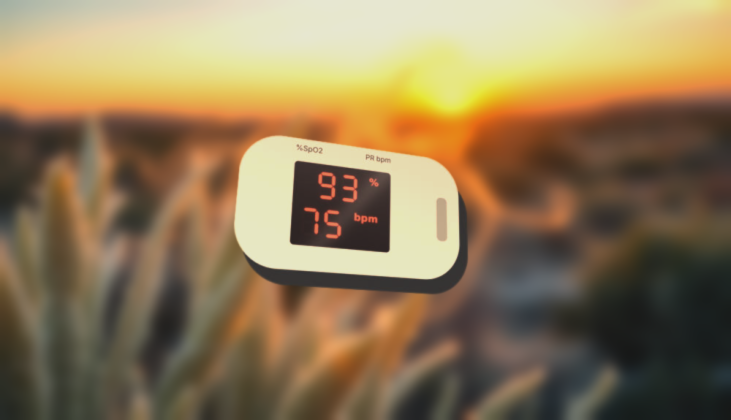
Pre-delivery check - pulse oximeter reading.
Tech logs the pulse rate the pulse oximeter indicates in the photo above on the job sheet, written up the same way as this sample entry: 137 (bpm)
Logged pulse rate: 75 (bpm)
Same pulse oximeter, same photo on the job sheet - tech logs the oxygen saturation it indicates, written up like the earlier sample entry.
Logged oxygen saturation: 93 (%)
